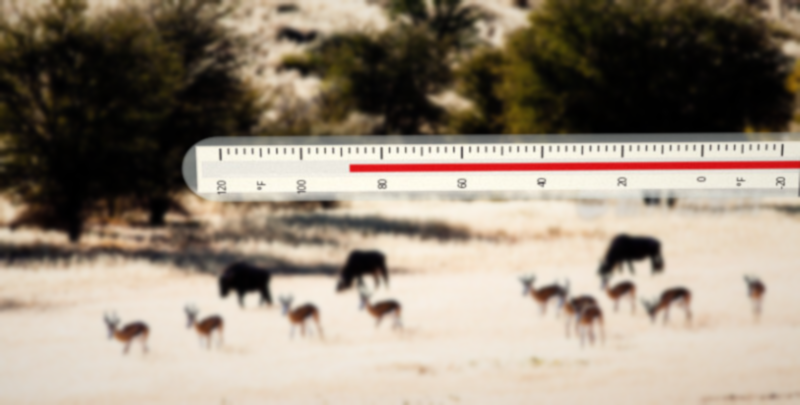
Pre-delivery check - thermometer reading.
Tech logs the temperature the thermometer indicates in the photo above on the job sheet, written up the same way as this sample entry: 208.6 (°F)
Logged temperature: 88 (°F)
